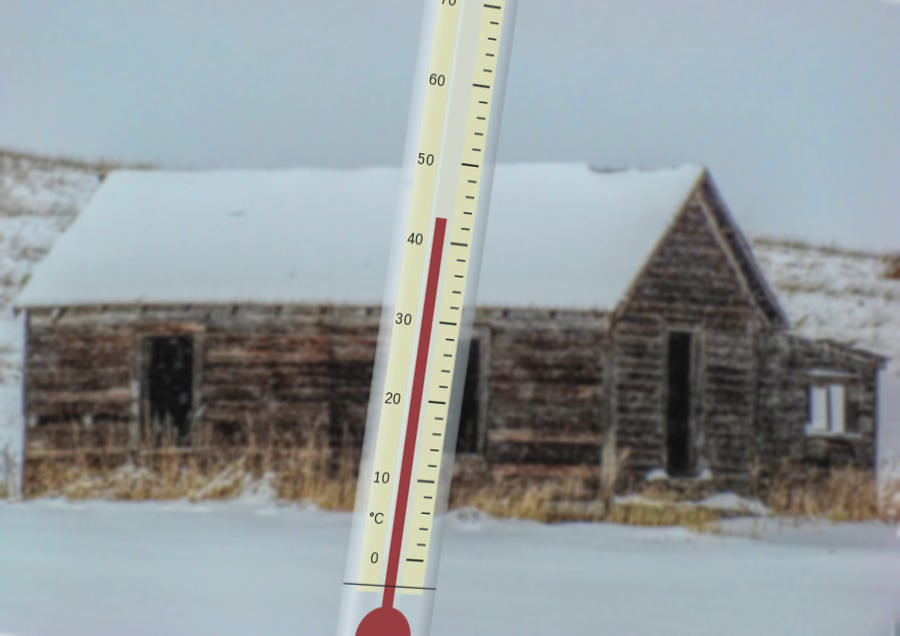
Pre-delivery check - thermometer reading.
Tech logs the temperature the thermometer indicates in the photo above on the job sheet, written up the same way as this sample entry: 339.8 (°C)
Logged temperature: 43 (°C)
